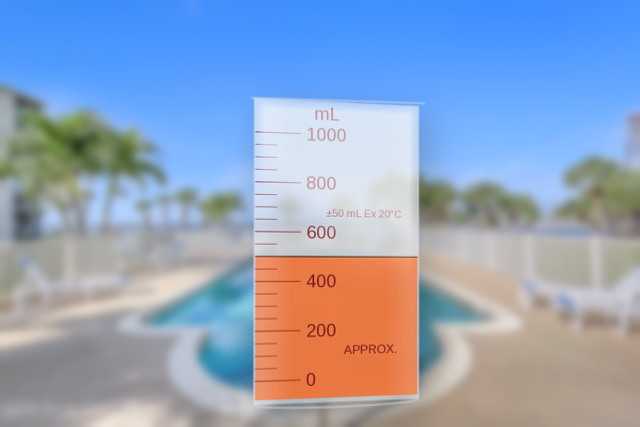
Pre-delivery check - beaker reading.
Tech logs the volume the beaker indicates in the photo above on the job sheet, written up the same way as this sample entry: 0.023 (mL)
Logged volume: 500 (mL)
